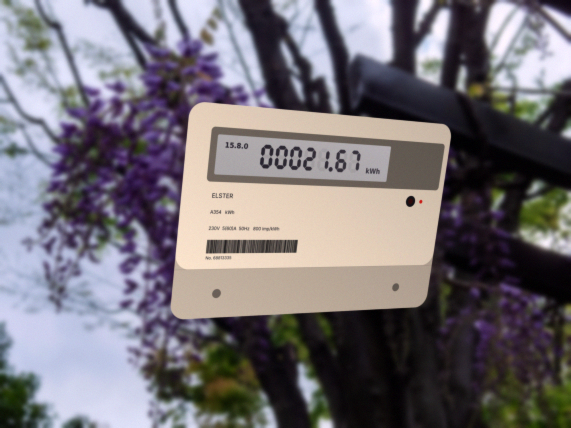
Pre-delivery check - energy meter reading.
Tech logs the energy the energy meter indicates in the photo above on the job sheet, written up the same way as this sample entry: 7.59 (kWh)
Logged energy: 21.67 (kWh)
